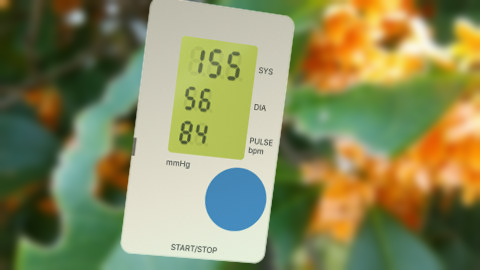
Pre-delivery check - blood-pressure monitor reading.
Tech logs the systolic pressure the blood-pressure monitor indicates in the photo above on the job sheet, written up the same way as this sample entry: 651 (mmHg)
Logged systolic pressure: 155 (mmHg)
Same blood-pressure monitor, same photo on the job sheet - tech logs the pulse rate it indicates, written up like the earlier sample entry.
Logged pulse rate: 84 (bpm)
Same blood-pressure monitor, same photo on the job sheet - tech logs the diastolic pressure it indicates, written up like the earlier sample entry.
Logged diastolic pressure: 56 (mmHg)
